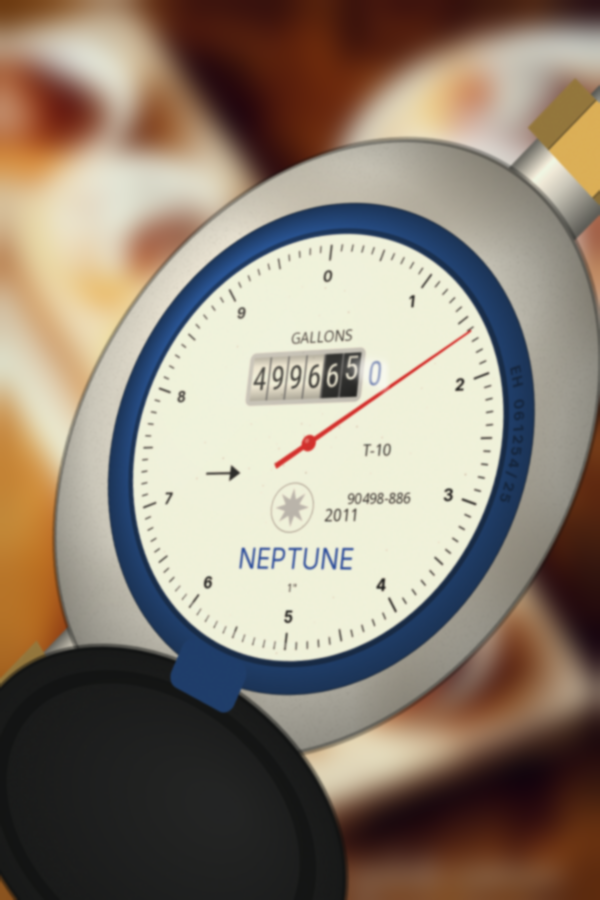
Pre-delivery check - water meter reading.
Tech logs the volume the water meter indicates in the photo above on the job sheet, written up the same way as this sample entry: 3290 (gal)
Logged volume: 4996651.6 (gal)
